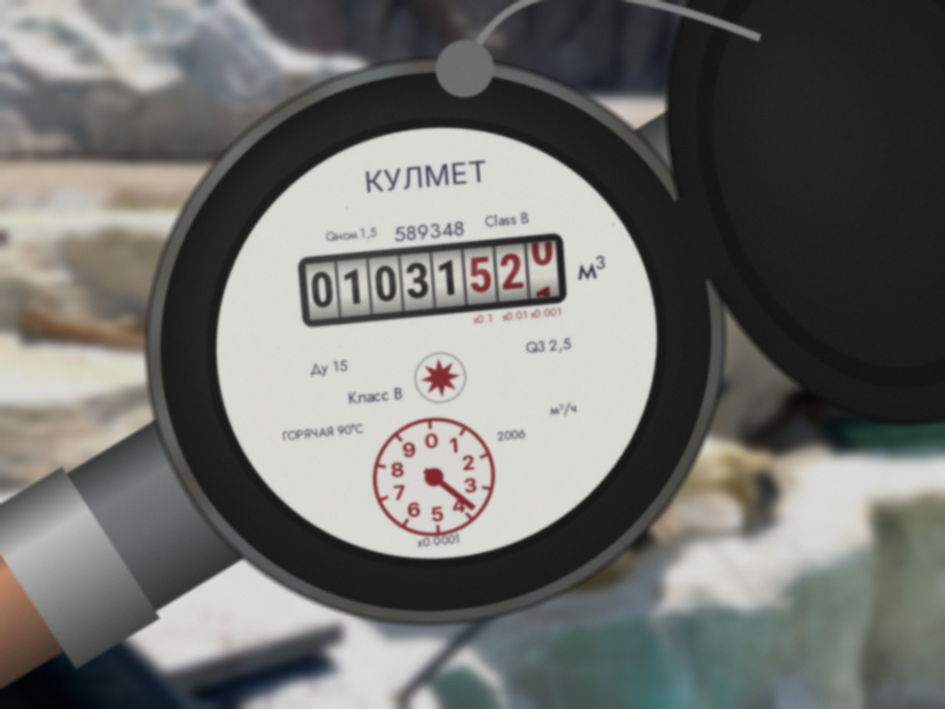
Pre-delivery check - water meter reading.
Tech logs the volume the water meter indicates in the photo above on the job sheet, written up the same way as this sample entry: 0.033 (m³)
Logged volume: 1031.5203 (m³)
